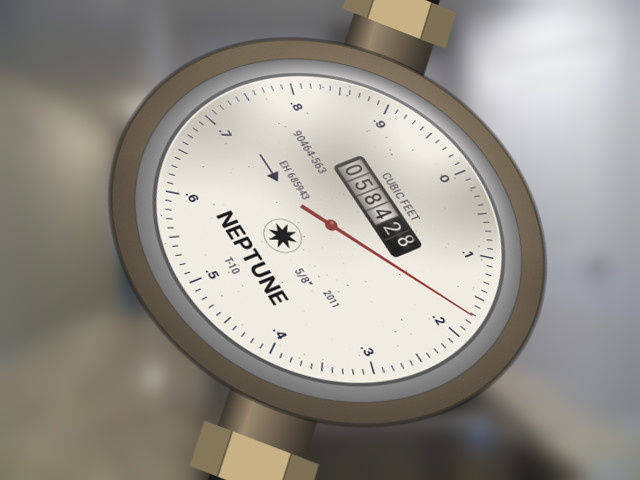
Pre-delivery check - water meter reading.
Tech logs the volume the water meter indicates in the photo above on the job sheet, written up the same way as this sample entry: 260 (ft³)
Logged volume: 58428.17 (ft³)
